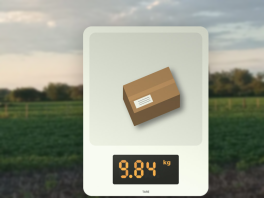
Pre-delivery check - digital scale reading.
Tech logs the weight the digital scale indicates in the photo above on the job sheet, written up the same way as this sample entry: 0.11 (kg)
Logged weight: 9.84 (kg)
